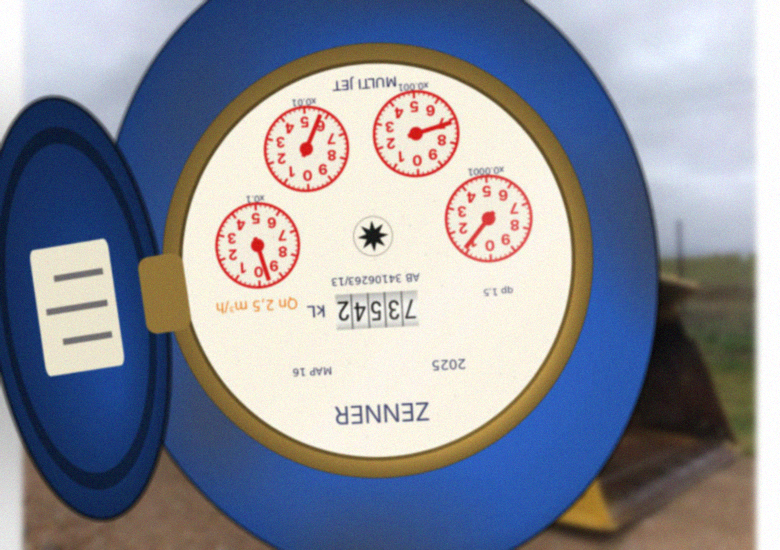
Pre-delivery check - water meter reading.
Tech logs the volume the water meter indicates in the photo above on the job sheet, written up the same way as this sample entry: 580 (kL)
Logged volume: 73541.9571 (kL)
